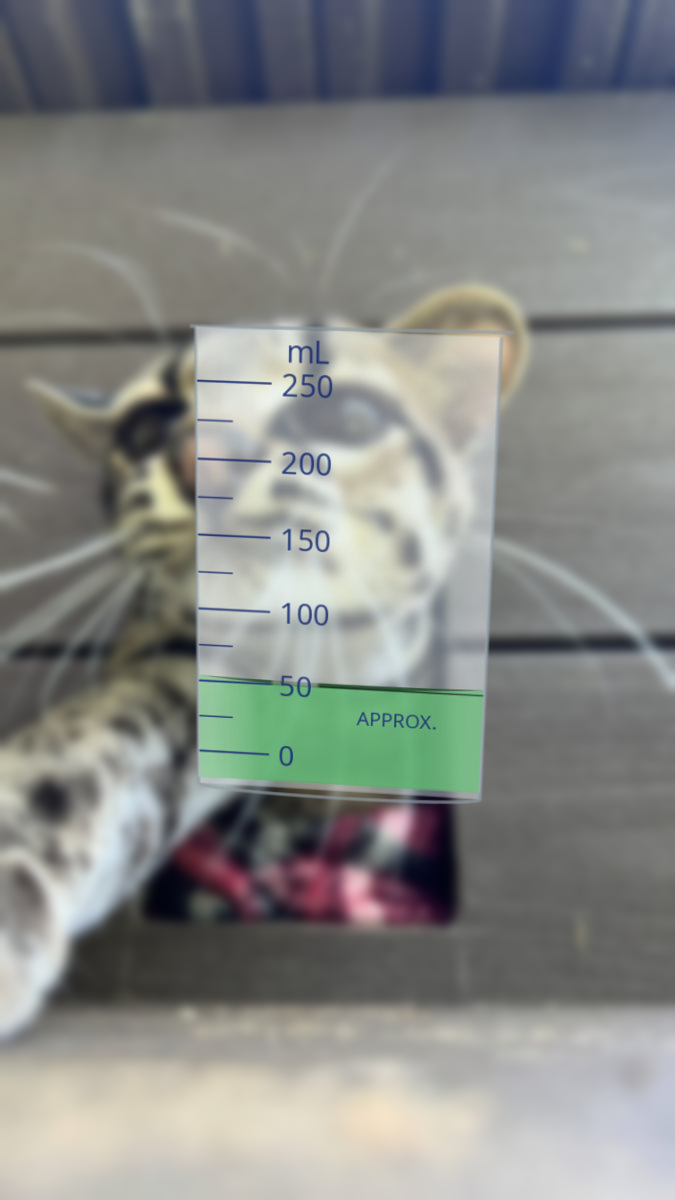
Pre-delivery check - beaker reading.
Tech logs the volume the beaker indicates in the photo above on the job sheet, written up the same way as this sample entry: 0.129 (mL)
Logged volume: 50 (mL)
